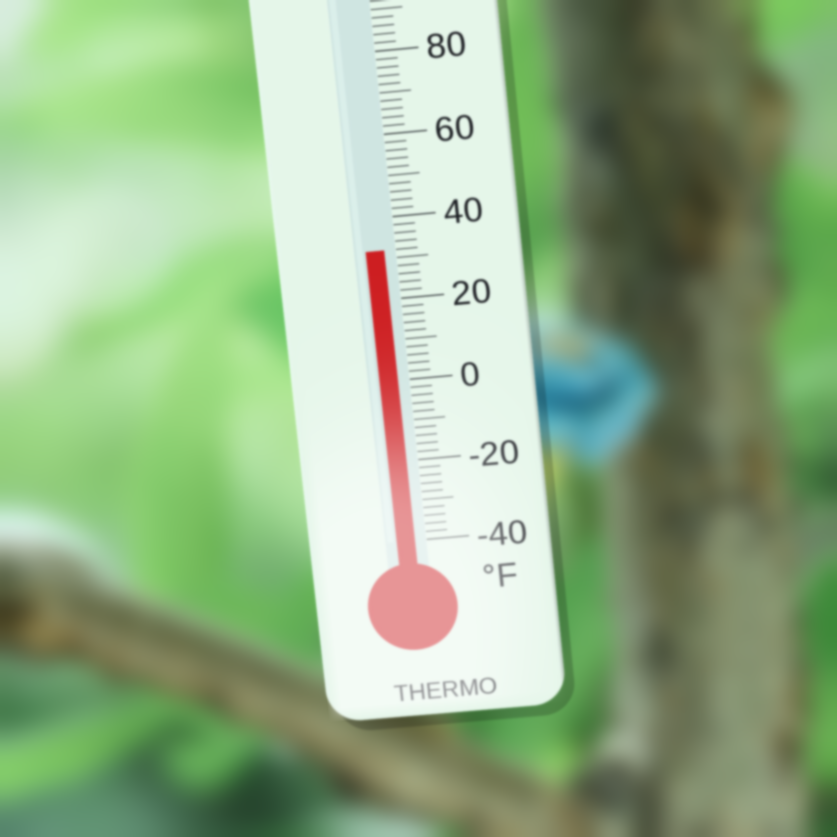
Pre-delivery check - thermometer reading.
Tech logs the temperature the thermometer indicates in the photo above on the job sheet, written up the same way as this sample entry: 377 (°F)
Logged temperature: 32 (°F)
